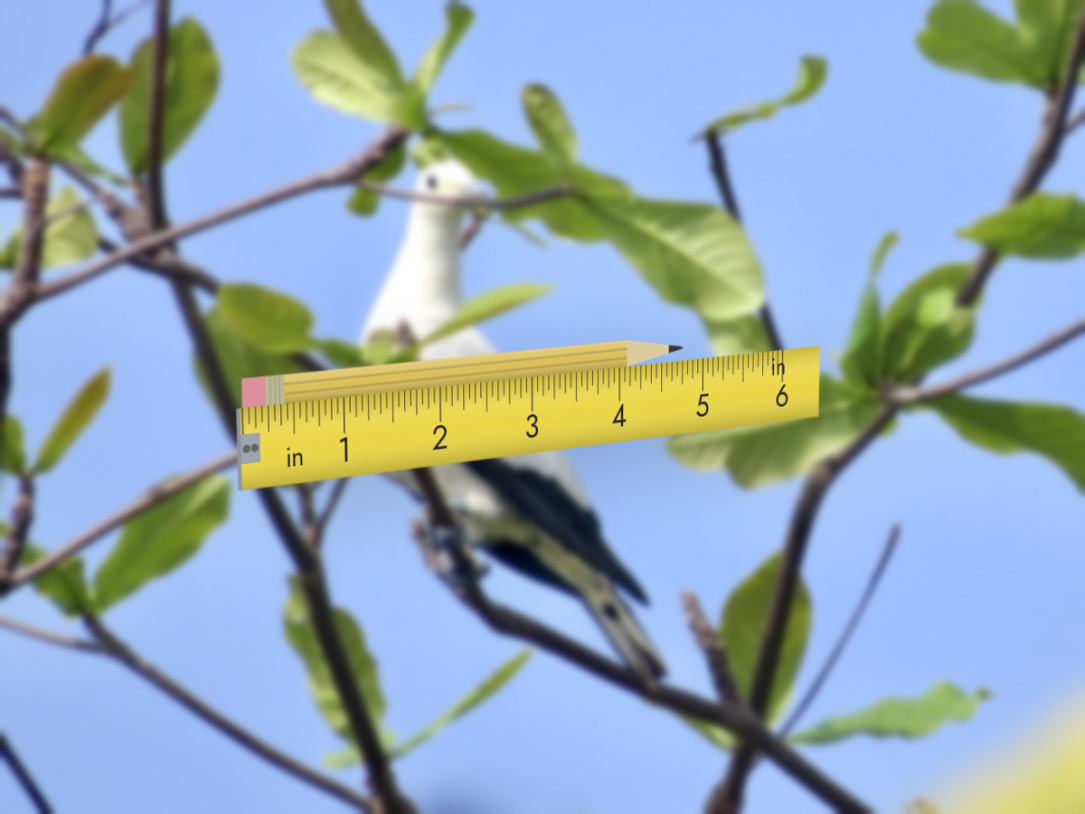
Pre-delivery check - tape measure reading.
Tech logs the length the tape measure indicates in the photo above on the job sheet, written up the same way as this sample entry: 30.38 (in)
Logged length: 4.75 (in)
